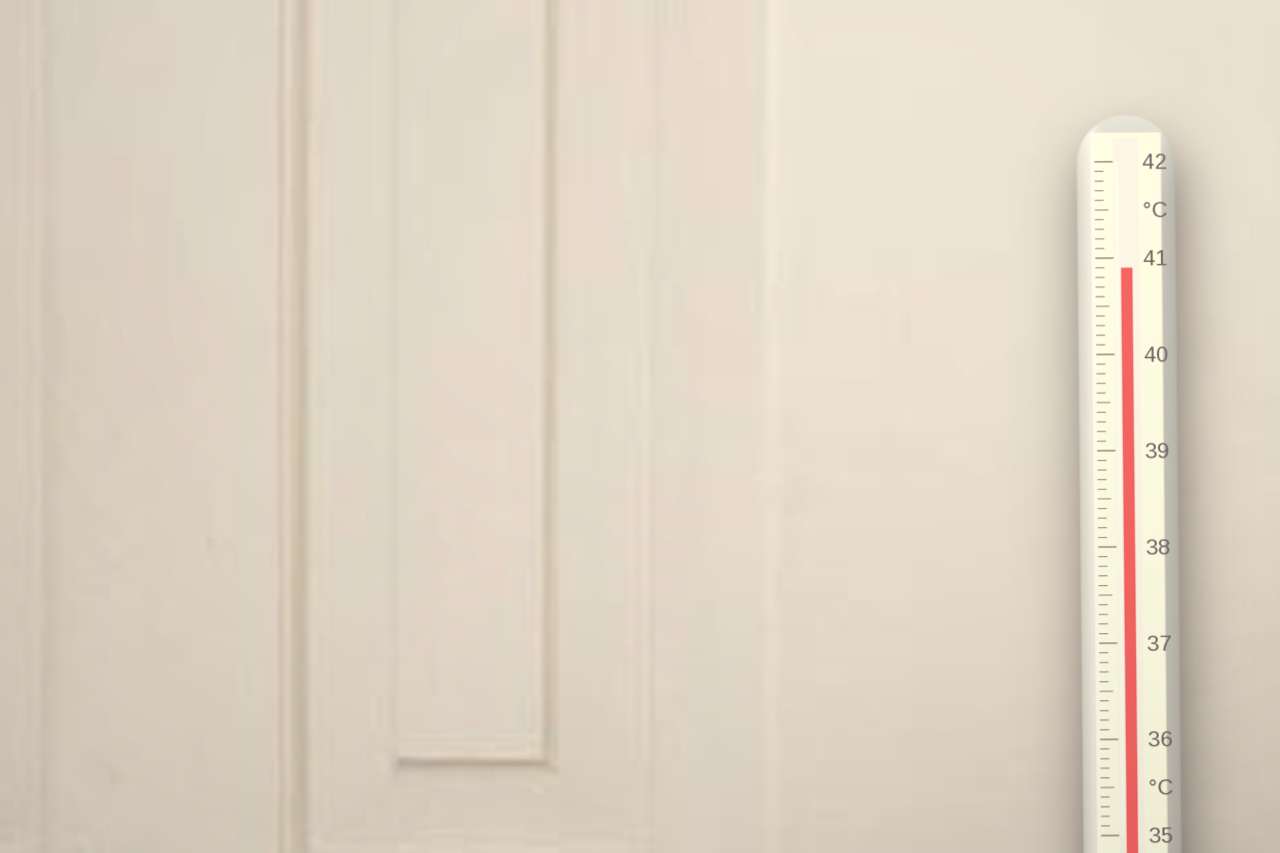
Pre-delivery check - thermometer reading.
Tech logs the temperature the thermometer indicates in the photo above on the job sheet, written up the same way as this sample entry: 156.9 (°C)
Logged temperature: 40.9 (°C)
